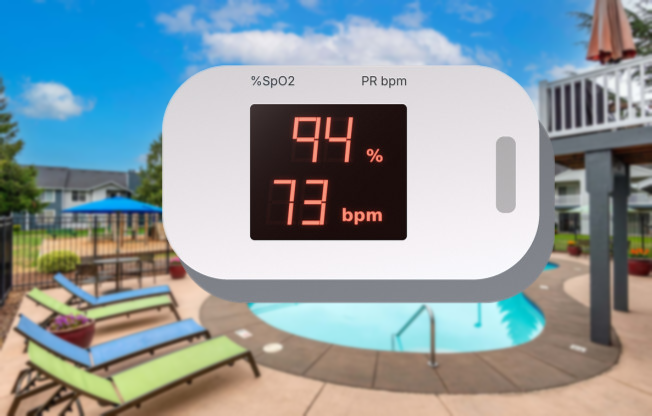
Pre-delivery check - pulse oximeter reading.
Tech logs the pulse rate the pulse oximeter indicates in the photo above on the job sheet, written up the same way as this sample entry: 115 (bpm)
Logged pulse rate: 73 (bpm)
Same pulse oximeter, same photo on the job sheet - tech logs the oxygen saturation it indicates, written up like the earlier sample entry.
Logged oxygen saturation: 94 (%)
